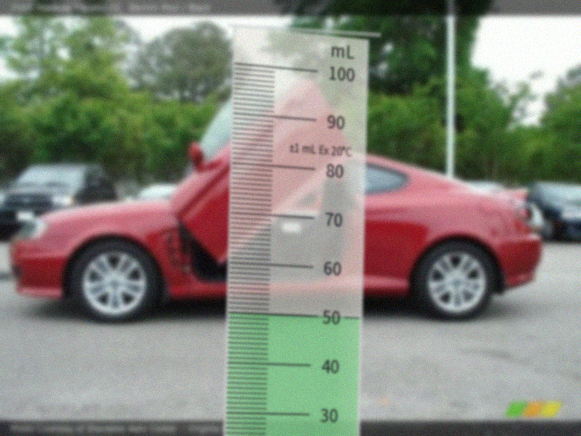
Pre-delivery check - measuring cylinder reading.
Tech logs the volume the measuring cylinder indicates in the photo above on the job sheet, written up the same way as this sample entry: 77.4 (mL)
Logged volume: 50 (mL)
